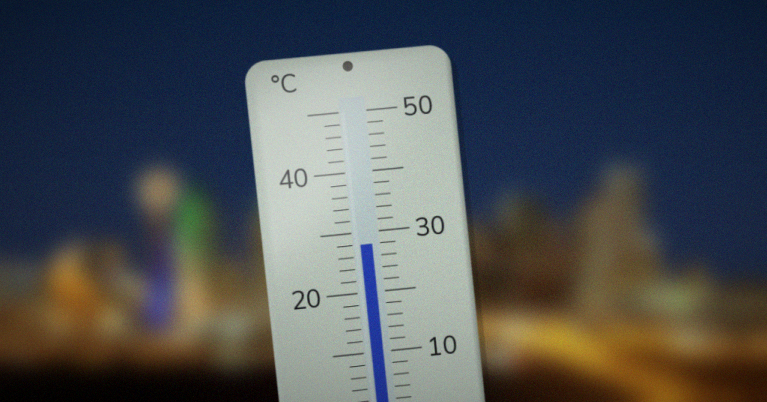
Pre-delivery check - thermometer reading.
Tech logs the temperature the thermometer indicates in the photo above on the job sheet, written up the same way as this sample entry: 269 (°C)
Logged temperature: 28 (°C)
